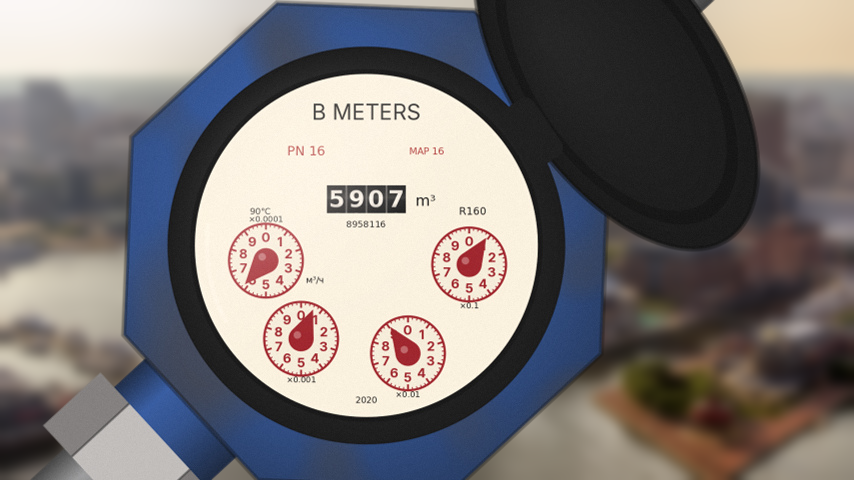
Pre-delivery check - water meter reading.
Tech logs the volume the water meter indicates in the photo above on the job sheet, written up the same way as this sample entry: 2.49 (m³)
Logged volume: 5907.0906 (m³)
